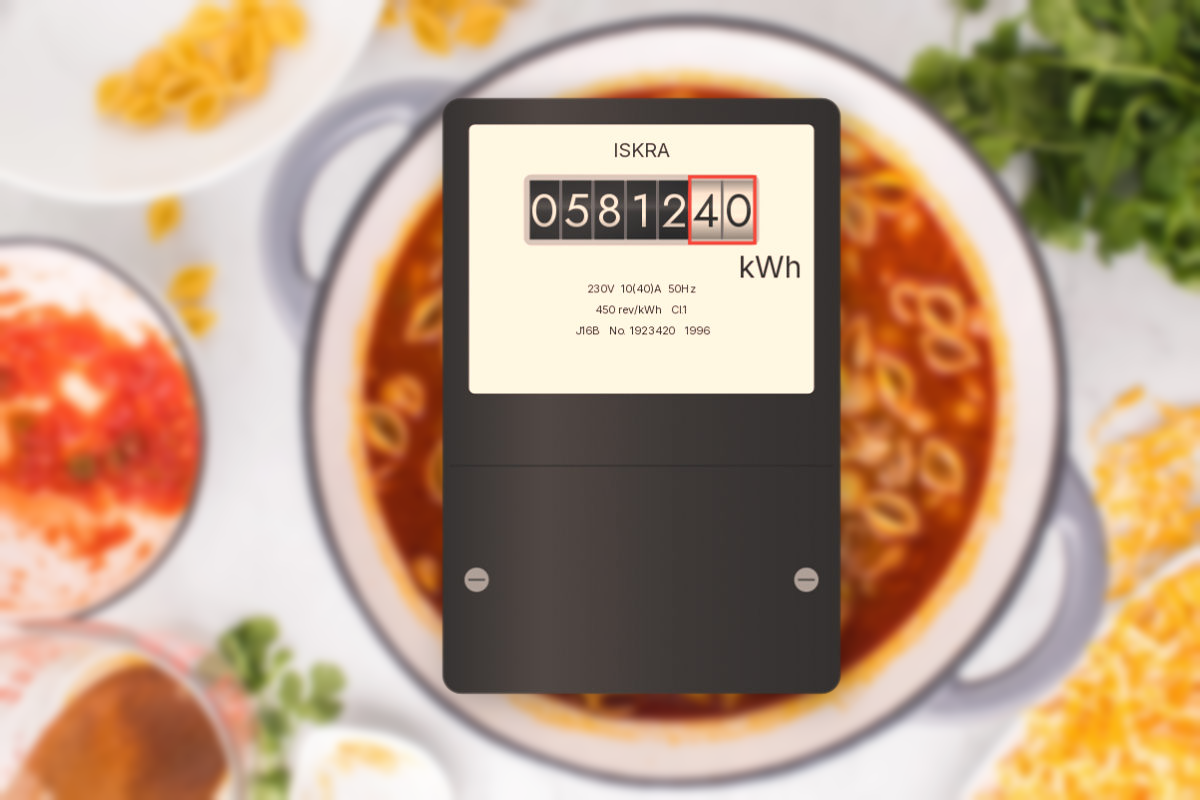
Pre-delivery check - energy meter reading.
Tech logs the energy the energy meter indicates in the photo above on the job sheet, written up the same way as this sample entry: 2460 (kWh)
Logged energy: 5812.40 (kWh)
